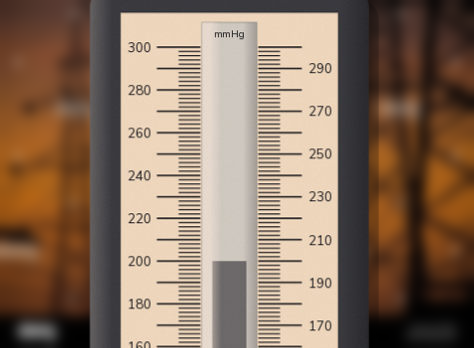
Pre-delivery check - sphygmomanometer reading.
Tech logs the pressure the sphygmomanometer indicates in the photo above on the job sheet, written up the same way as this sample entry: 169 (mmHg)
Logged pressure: 200 (mmHg)
